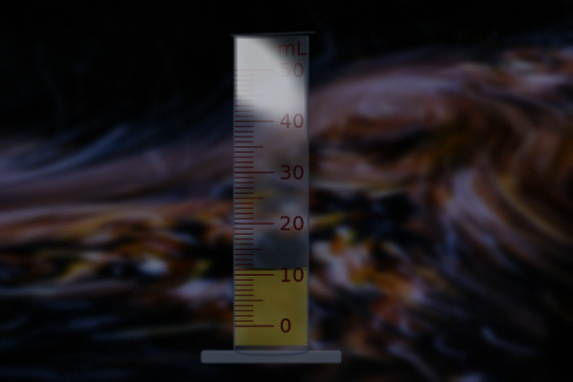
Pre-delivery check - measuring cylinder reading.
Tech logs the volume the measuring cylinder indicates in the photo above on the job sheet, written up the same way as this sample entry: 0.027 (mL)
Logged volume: 11 (mL)
